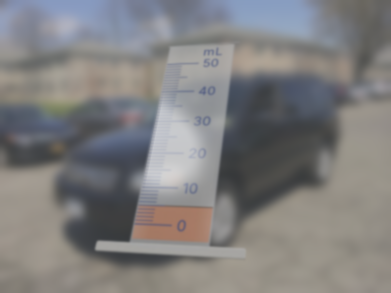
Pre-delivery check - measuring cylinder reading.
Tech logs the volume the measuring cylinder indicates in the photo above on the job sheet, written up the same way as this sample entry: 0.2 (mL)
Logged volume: 5 (mL)
